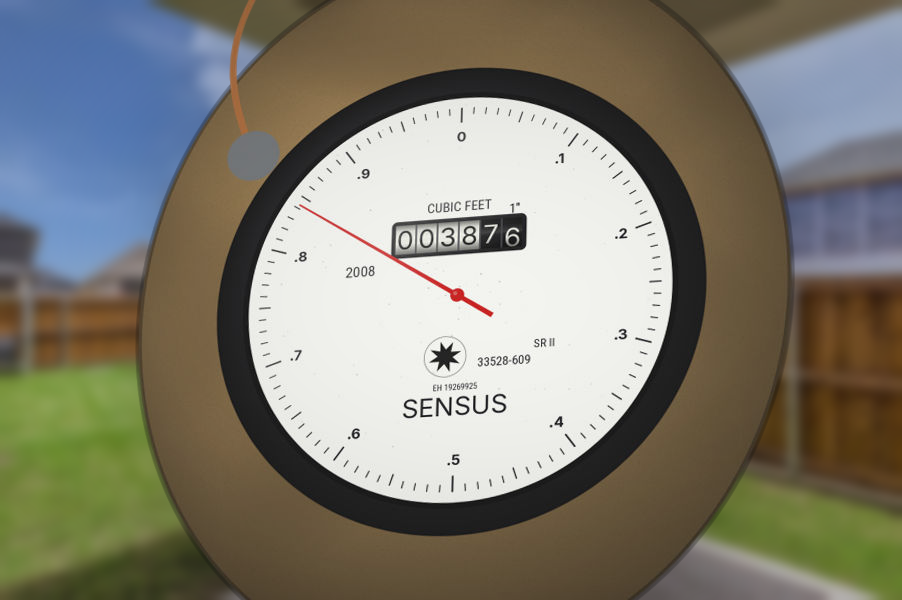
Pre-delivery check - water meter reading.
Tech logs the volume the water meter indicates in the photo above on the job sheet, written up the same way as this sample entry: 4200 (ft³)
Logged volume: 3875.84 (ft³)
